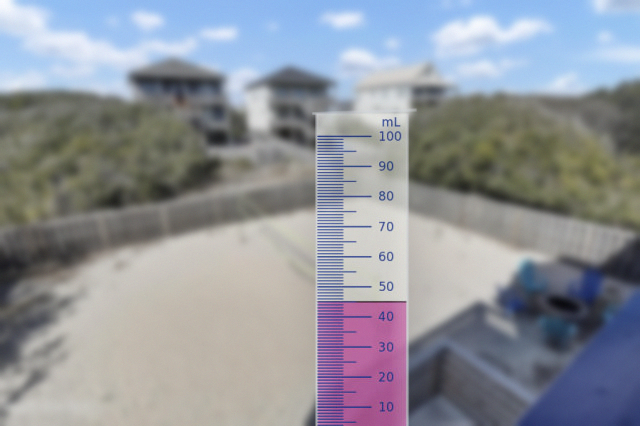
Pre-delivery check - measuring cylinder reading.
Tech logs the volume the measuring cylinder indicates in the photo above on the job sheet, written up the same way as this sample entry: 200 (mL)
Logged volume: 45 (mL)
